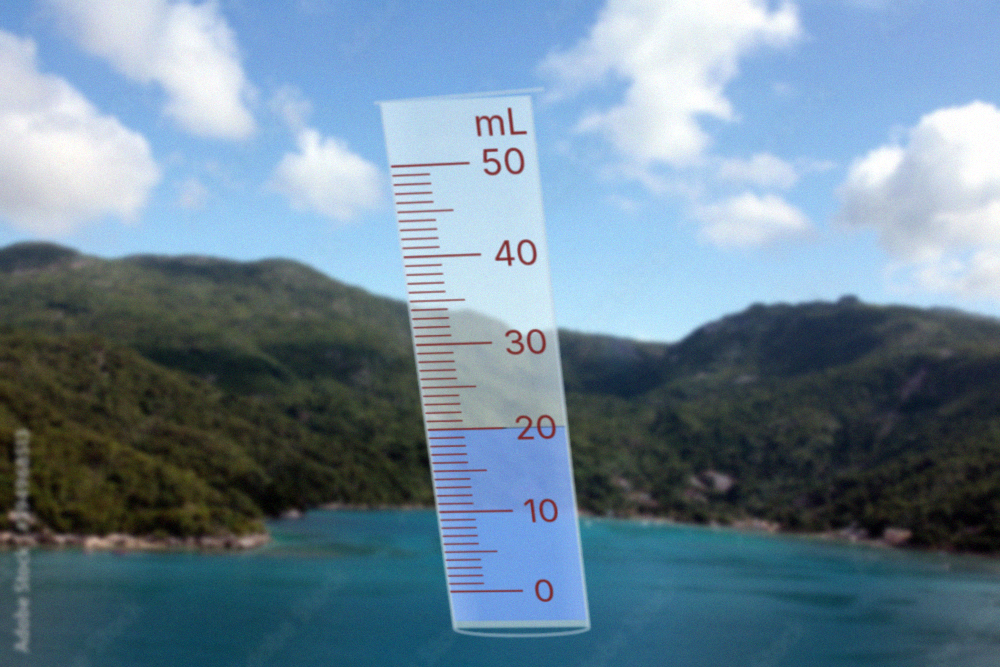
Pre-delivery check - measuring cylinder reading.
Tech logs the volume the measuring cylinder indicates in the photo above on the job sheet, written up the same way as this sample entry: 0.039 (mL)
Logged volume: 20 (mL)
